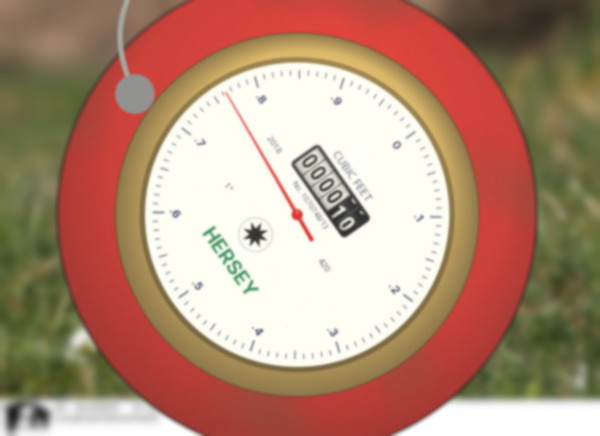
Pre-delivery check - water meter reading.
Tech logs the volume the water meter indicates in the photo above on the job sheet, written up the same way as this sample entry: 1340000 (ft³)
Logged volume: 9.76 (ft³)
